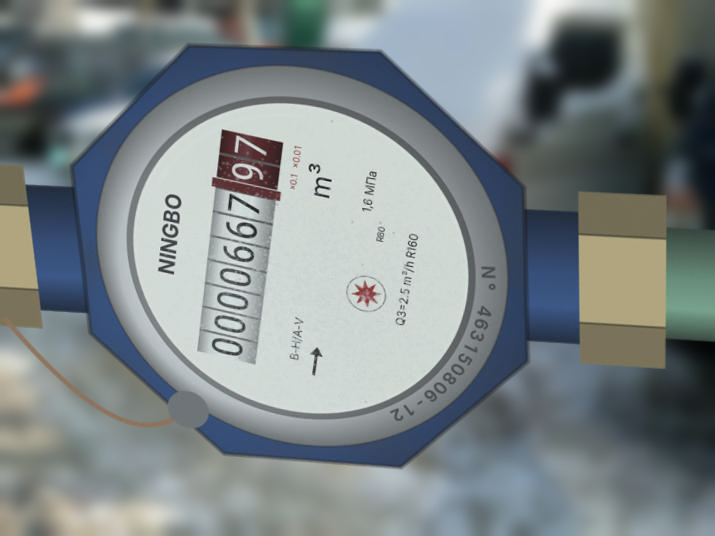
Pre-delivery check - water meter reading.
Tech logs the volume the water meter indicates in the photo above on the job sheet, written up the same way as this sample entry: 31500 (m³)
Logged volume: 667.97 (m³)
